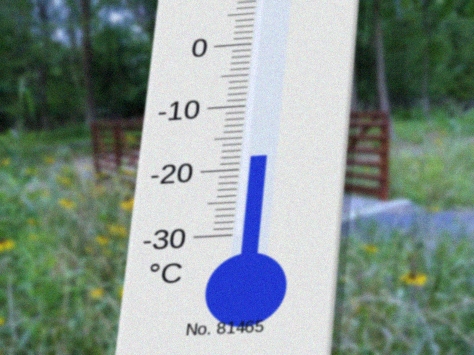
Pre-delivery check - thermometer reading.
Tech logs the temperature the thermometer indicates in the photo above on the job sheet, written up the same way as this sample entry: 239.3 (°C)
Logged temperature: -18 (°C)
